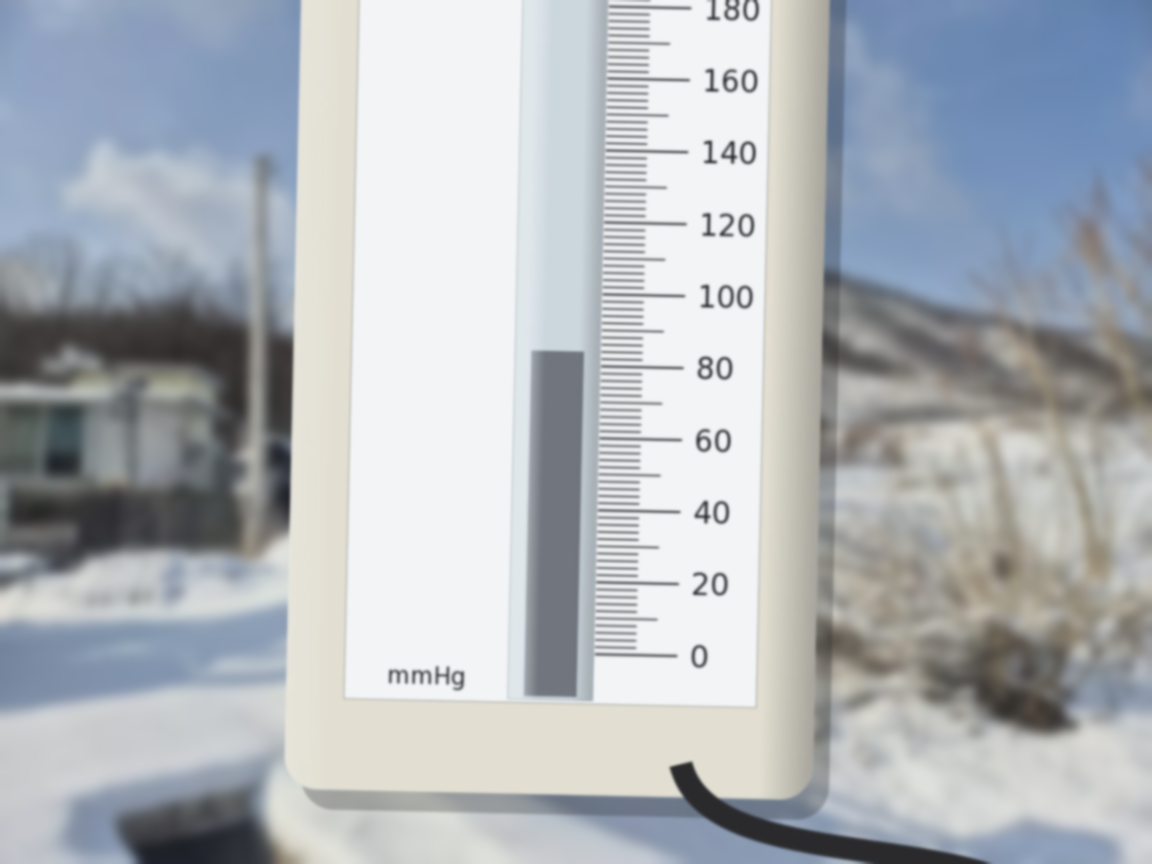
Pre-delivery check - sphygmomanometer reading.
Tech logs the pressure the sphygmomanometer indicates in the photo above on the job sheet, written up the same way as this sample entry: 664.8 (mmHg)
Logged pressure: 84 (mmHg)
